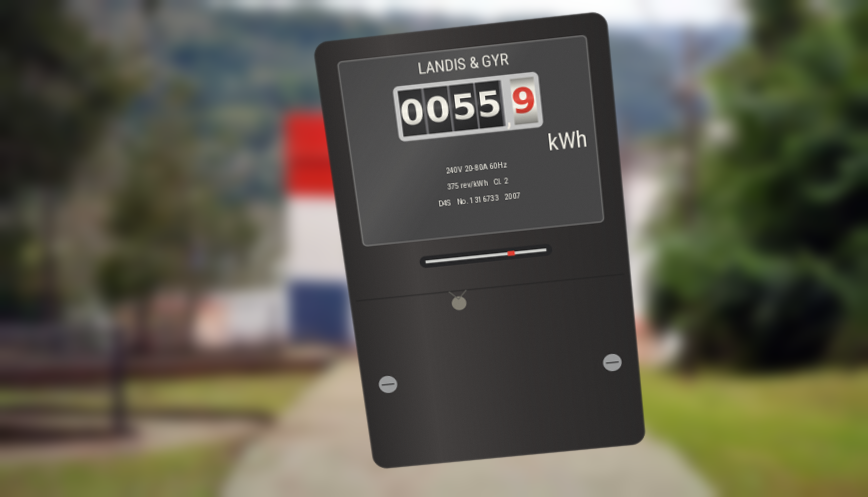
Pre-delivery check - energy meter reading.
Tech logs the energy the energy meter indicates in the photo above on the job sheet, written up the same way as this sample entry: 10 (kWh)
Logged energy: 55.9 (kWh)
